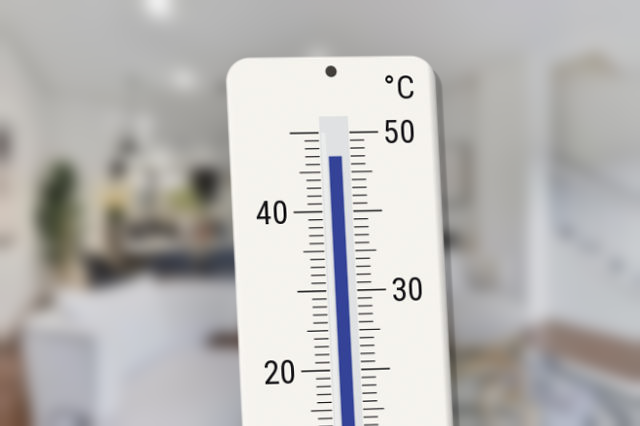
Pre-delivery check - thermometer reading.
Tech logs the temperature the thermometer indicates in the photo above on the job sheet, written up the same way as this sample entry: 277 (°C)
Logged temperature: 47 (°C)
